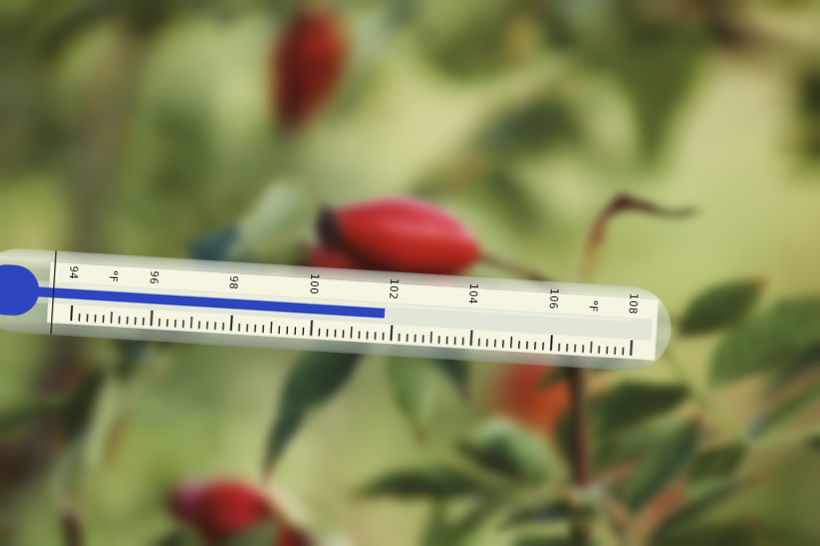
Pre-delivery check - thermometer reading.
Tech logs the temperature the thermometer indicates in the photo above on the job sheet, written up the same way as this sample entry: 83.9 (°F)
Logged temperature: 101.8 (°F)
